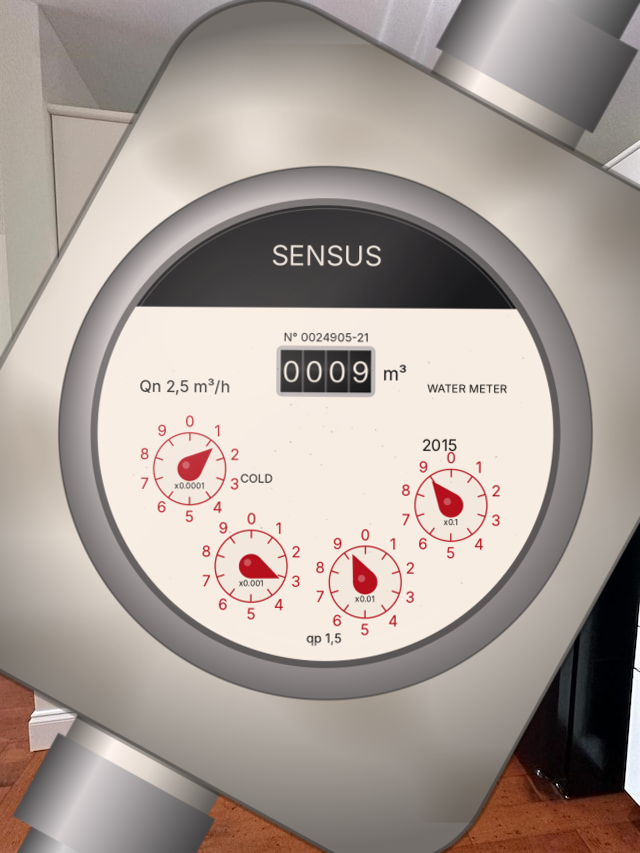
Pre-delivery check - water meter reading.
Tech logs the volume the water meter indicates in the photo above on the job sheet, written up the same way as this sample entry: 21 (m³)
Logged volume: 9.8931 (m³)
